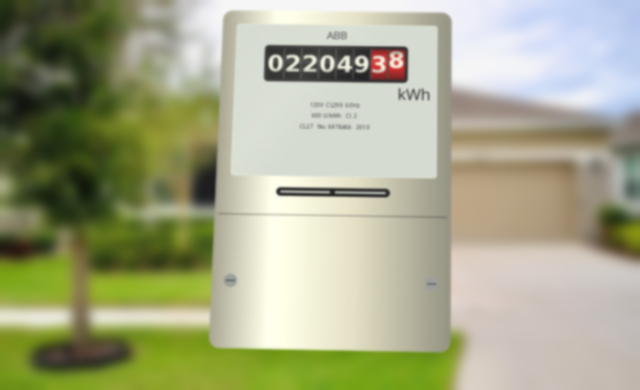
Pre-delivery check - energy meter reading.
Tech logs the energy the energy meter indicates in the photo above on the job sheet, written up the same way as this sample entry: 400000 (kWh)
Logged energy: 22049.38 (kWh)
